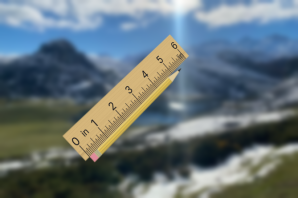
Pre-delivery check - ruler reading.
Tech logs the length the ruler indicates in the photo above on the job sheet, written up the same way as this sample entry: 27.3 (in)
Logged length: 5.5 (in)
